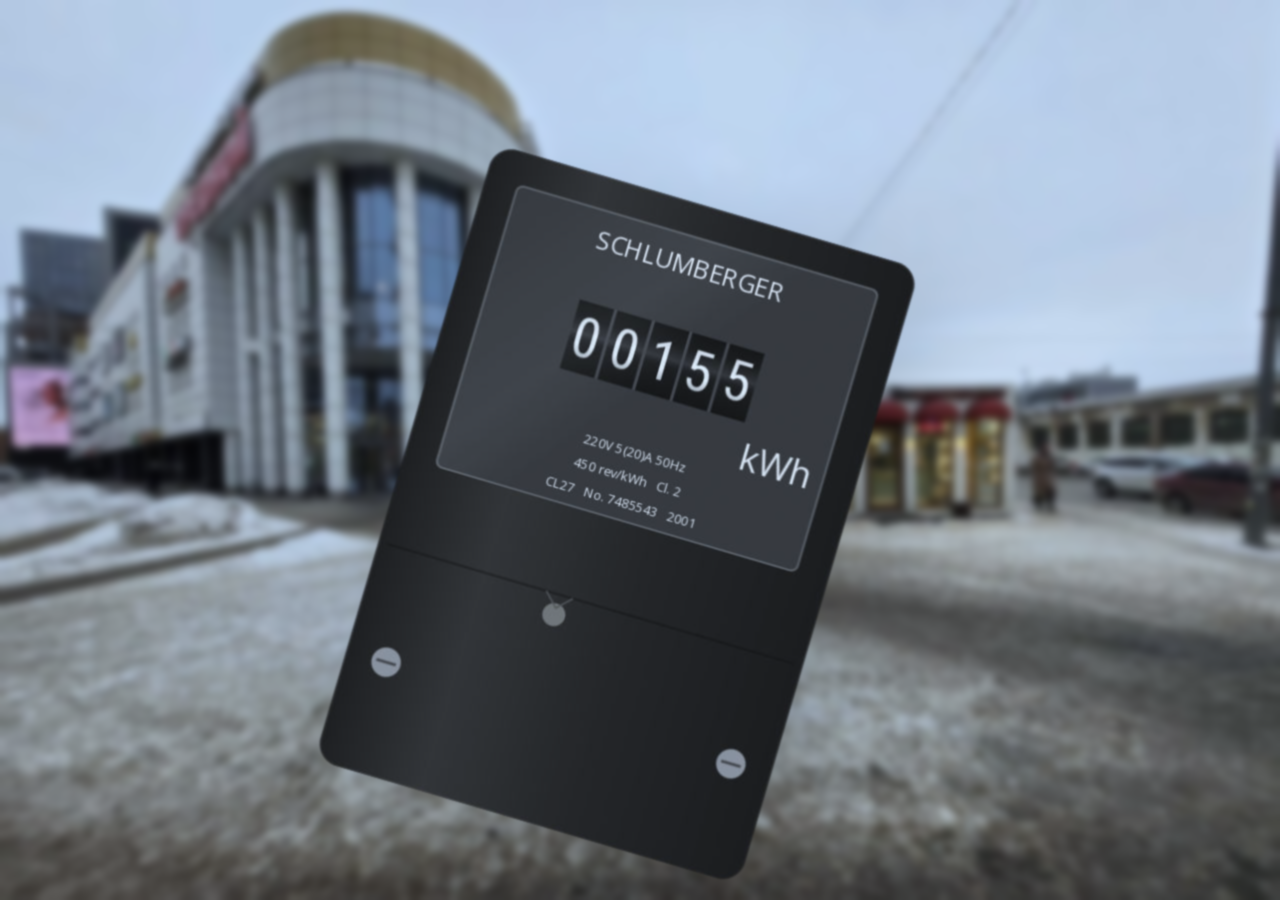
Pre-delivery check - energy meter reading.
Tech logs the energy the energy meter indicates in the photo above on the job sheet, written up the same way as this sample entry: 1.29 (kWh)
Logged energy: 155 (kWh)
